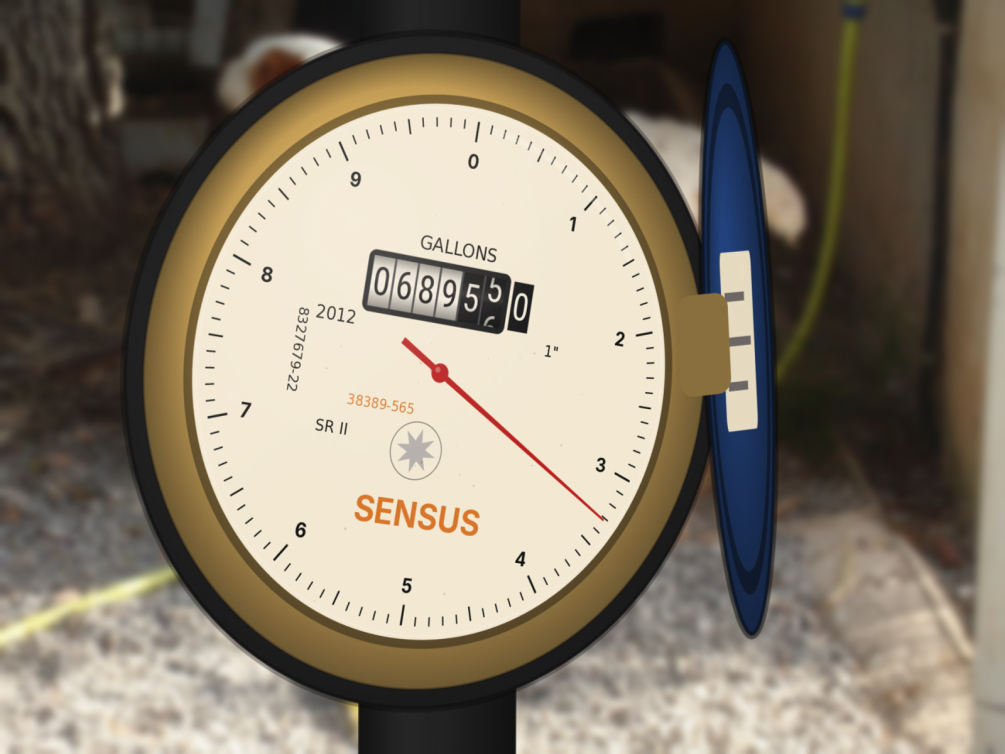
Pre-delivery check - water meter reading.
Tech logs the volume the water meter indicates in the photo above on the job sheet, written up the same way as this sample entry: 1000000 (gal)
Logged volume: 689553.3 (gal)
